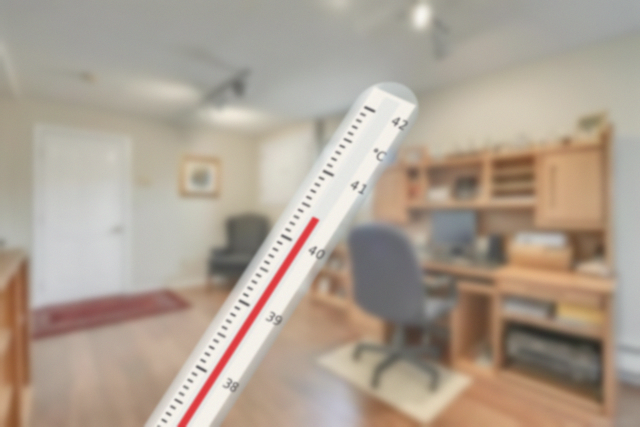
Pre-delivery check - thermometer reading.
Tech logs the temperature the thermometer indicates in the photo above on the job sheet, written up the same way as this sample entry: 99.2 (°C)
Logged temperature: 40.4 (°C)
